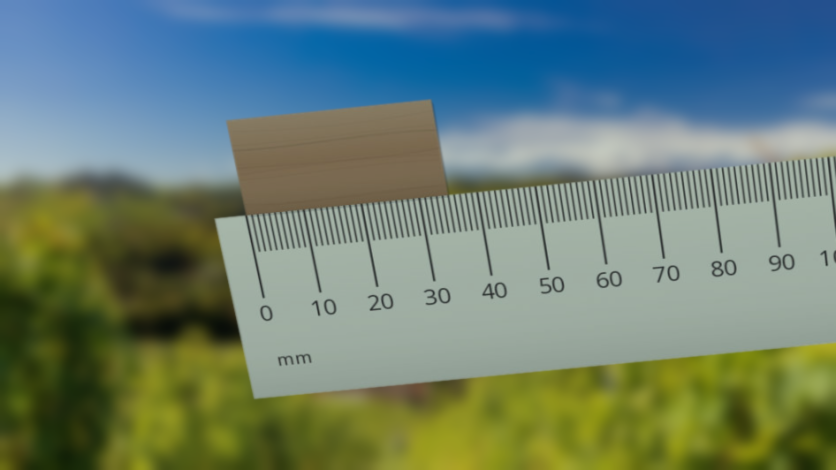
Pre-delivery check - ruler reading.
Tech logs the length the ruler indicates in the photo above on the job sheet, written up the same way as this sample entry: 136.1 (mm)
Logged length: 35 (mm)
